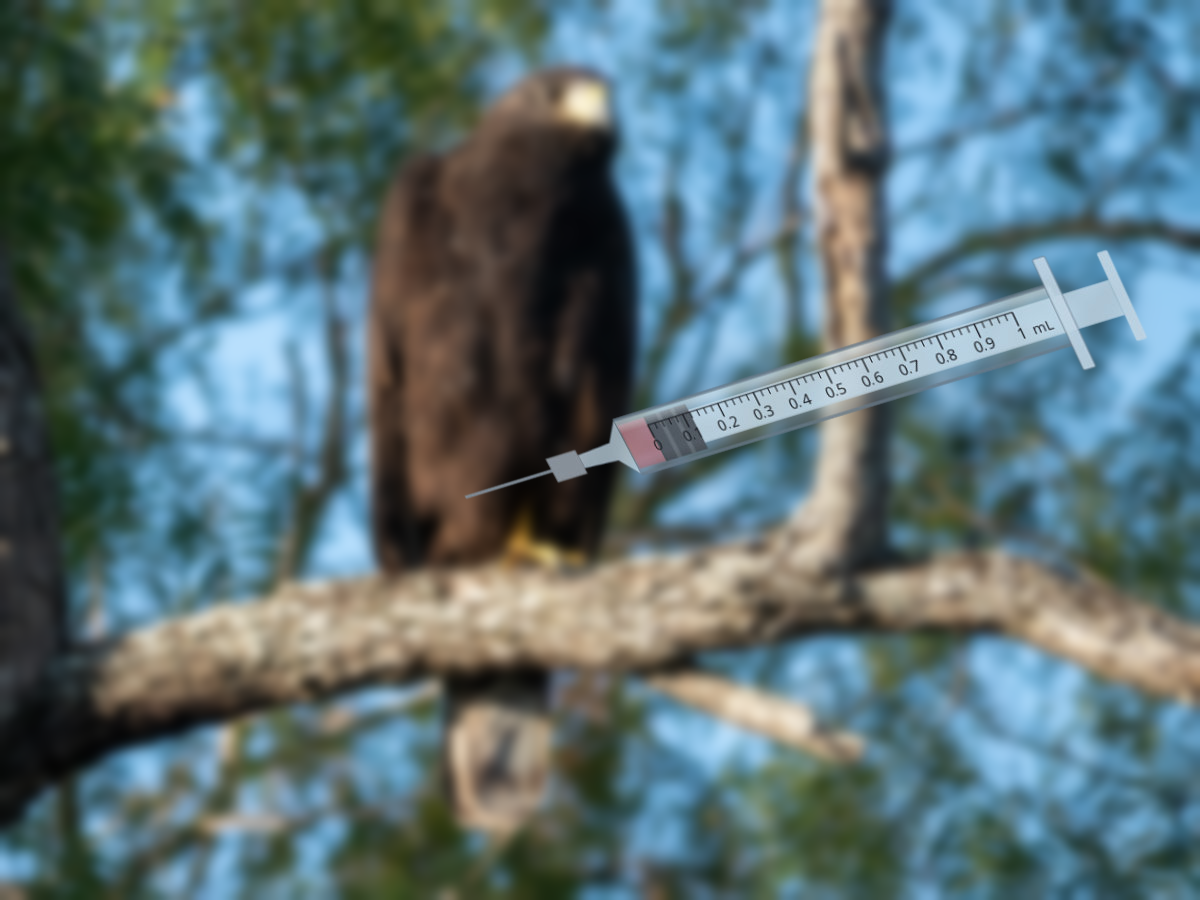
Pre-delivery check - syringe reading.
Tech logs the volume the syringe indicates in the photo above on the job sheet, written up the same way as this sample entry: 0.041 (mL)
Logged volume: 0 (mL)
